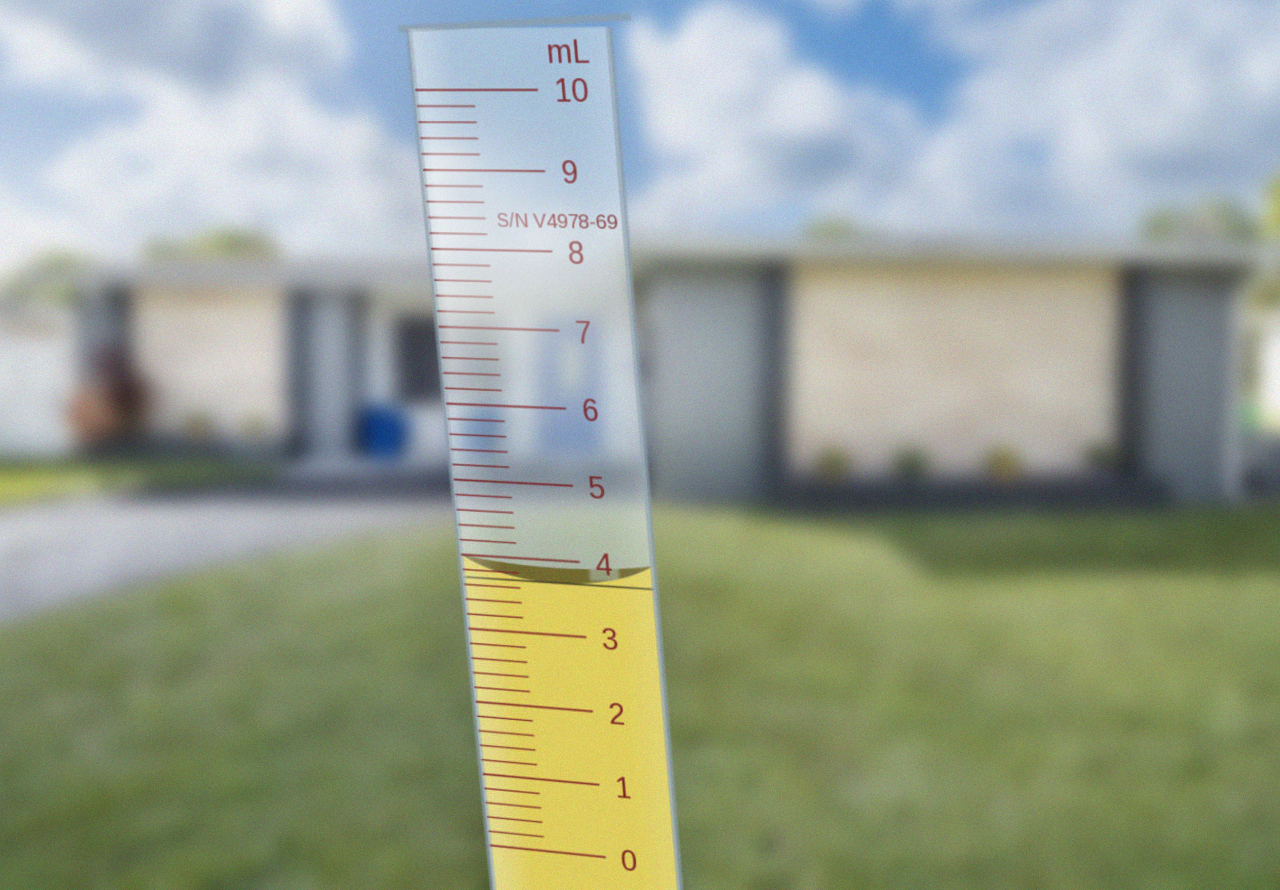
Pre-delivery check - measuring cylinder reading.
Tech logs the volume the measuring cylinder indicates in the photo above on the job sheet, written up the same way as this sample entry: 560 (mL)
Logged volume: 3.7 (mL)
